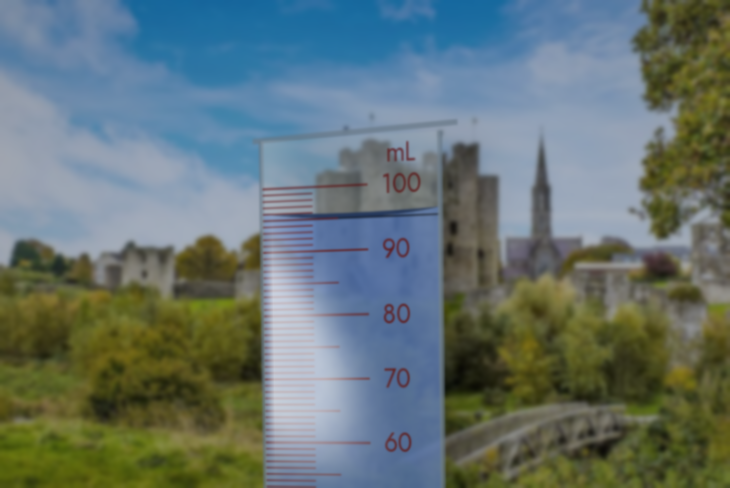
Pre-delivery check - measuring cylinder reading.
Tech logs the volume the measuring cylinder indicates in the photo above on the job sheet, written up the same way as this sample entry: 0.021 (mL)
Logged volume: 95 (mL)
